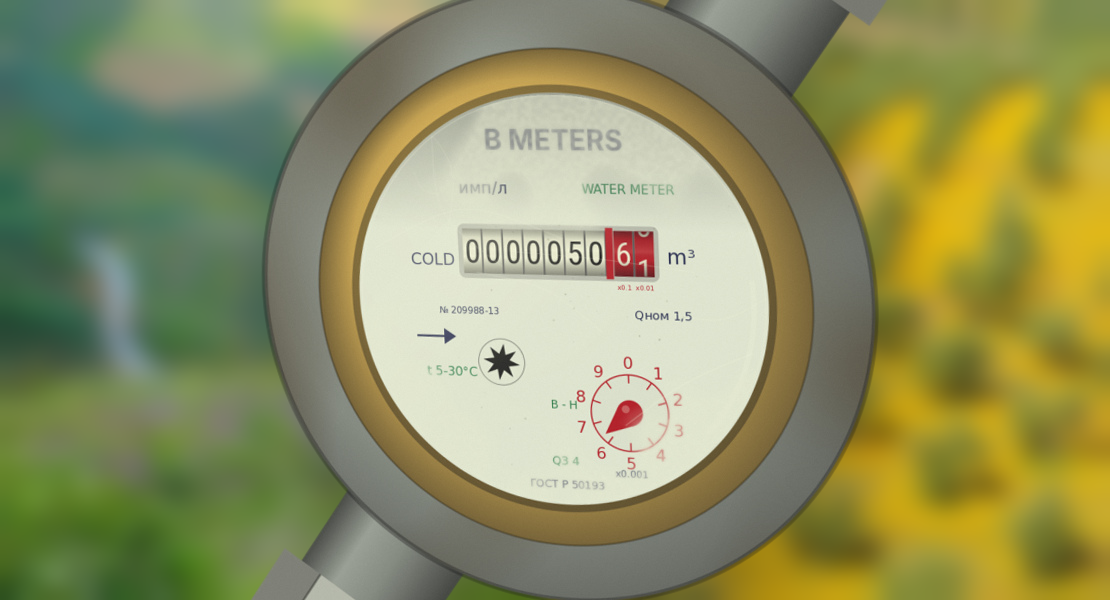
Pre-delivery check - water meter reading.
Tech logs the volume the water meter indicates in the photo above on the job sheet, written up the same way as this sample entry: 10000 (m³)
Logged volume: 50.606 (m³)
